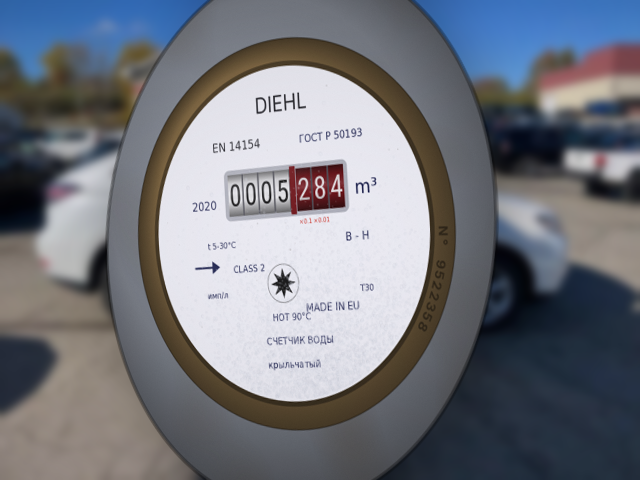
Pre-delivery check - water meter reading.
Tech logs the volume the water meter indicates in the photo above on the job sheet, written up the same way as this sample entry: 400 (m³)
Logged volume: 5.284 (m³)
